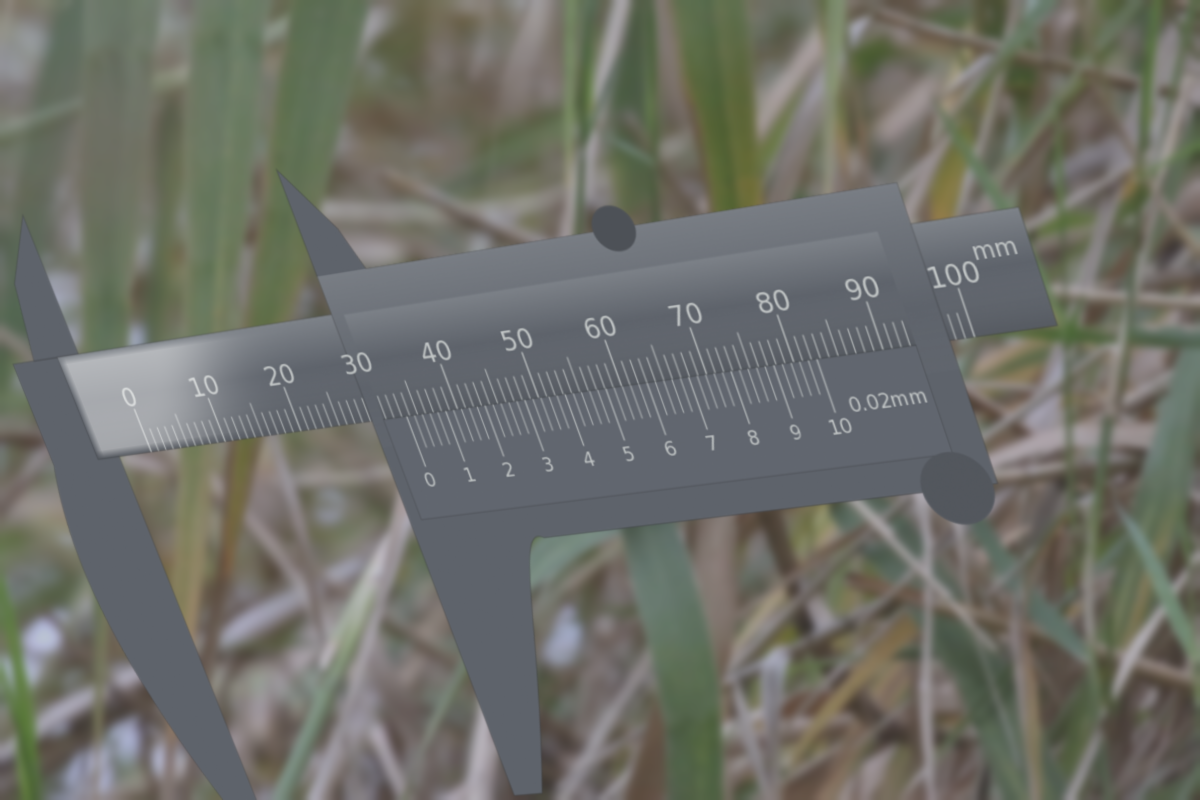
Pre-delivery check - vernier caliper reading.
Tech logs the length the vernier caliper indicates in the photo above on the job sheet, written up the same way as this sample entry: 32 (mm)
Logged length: 33.6 (mm)
